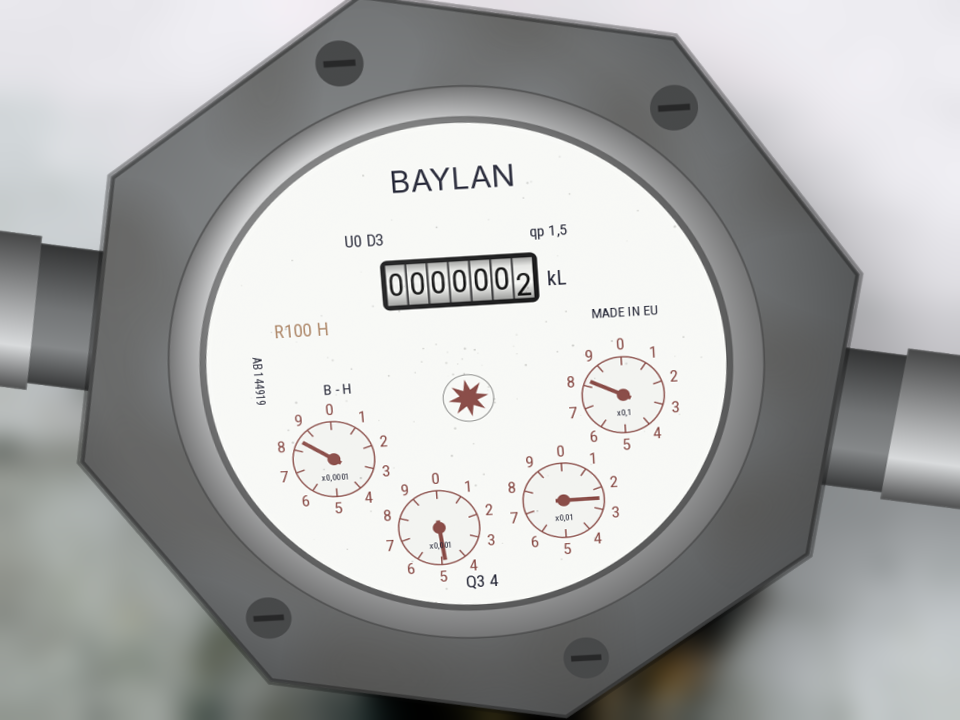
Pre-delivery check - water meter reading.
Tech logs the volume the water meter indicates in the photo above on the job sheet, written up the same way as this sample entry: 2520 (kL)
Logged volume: 1.8248 (kL)
